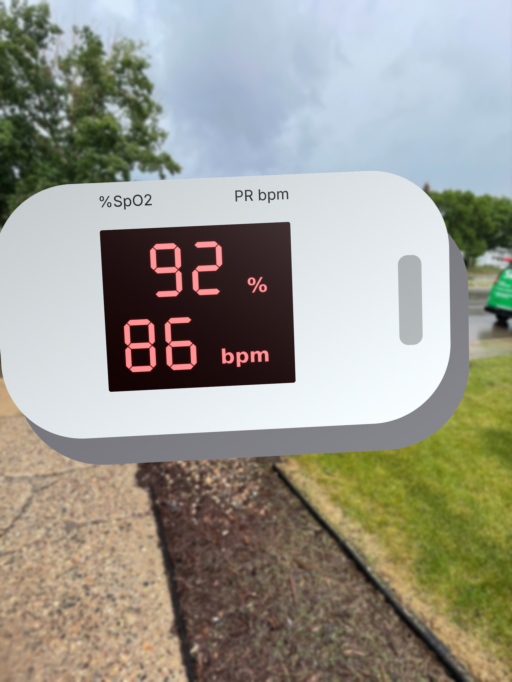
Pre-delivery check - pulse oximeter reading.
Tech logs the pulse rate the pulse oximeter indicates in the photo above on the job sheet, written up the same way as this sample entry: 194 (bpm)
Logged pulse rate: 86 (bpm)
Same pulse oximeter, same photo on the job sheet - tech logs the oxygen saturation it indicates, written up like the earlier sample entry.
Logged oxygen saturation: 92 (%)
